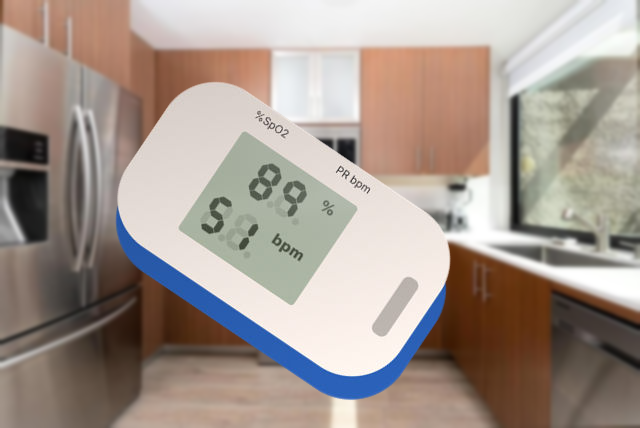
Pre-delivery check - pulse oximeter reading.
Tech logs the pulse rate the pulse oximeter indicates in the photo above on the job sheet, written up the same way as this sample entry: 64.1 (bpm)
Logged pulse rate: 51 (bpm)
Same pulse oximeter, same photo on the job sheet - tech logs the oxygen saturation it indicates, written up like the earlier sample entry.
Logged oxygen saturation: 89 (%)
